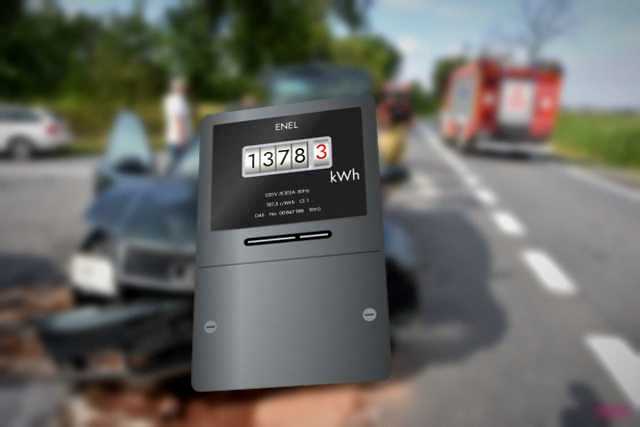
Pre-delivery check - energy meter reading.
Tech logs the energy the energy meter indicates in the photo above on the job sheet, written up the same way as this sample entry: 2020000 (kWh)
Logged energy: 1378.3 (kWh)
